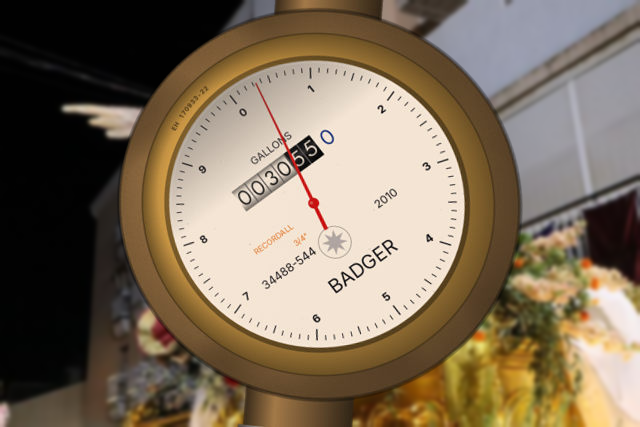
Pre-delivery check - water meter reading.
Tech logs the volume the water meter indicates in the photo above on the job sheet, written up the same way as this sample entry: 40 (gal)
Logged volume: 30550.3 (gal)
